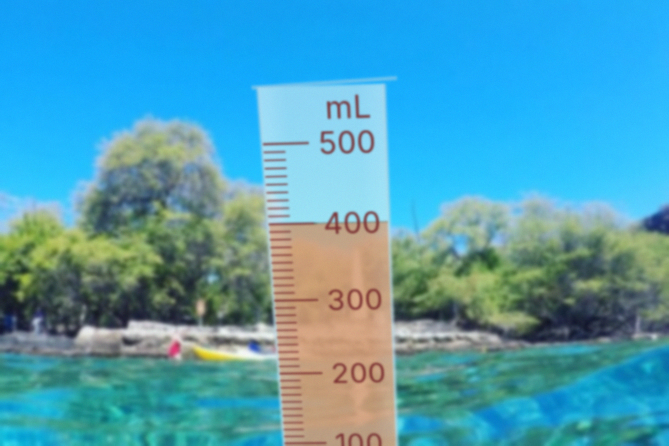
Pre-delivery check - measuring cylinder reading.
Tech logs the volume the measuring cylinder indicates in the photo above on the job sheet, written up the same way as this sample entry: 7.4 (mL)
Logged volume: 400 (mL)
